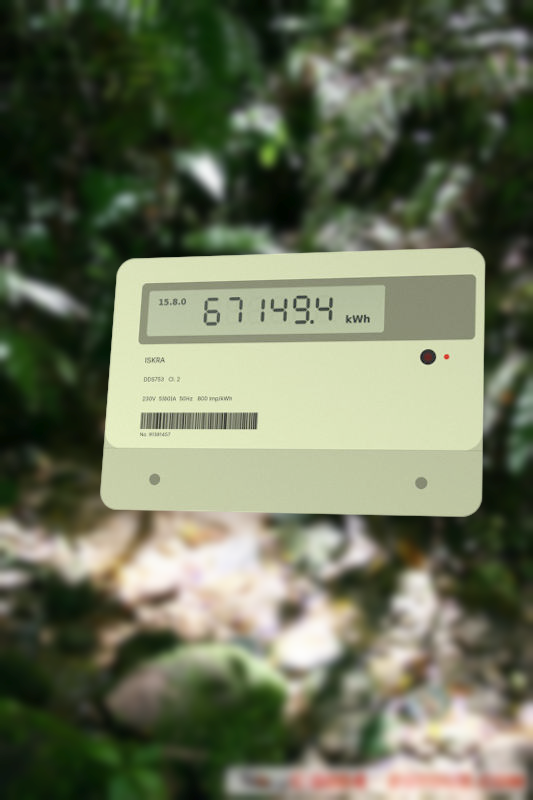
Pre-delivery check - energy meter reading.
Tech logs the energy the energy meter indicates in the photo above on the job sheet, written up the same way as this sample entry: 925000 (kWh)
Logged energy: 67149.4 (kWh)
